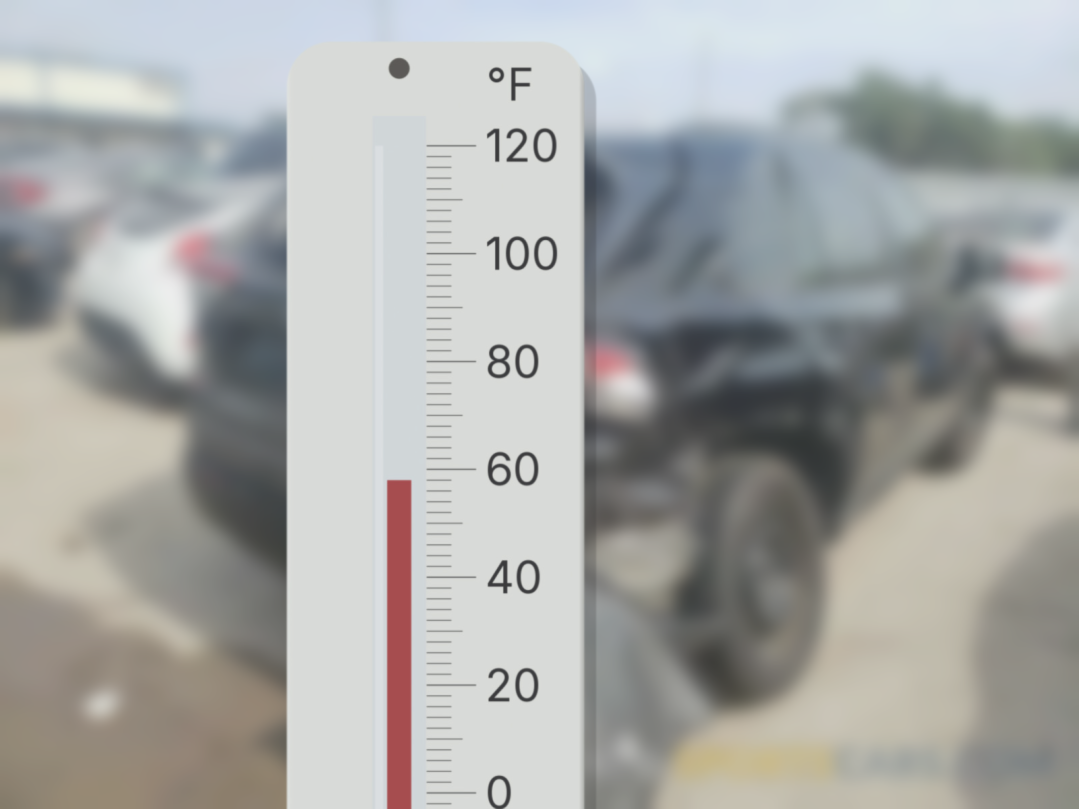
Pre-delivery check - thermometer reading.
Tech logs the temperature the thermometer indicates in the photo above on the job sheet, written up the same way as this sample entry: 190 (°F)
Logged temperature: 58 (°F)
